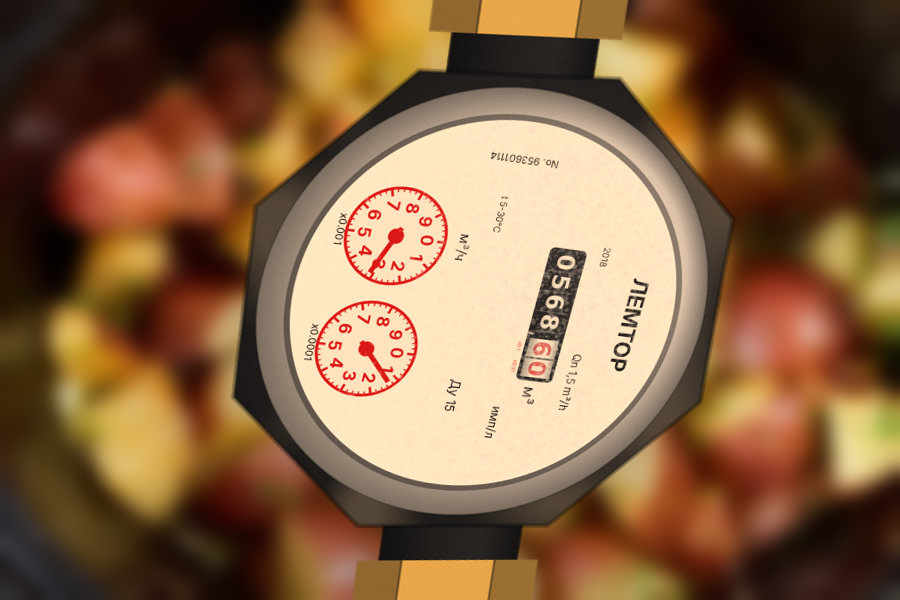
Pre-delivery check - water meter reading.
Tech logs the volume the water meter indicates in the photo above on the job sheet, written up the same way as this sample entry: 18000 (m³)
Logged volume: 568.6031 (m³)
